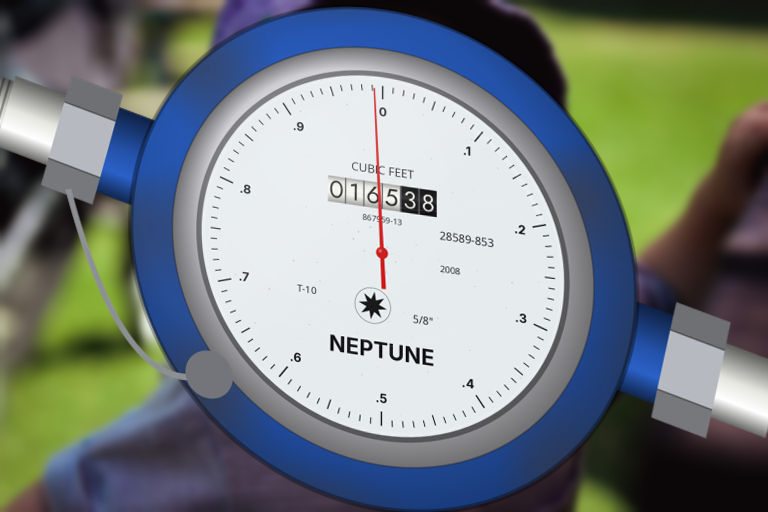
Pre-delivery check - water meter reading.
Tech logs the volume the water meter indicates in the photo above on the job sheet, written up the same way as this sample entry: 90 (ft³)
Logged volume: 16537.99 (ft³)
